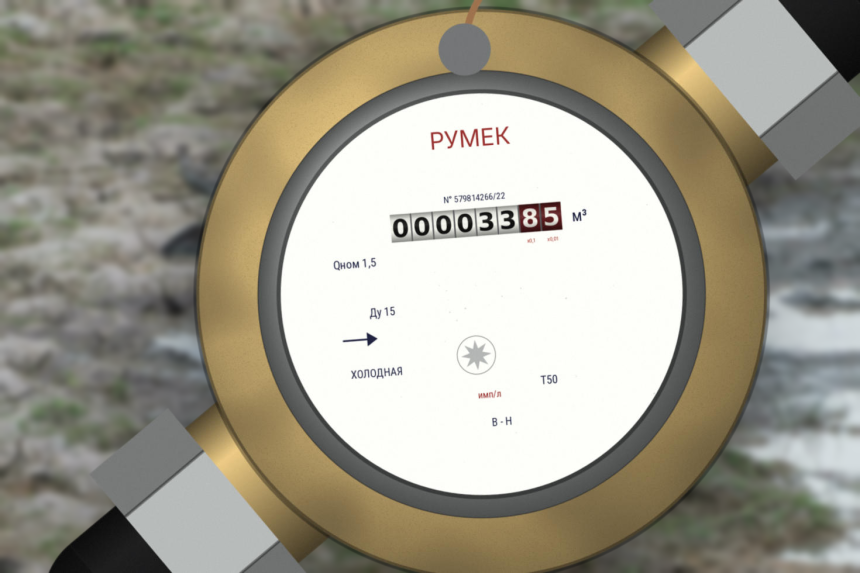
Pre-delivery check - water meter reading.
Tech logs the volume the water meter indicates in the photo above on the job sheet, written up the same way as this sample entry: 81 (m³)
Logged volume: 33.85 (m³)
